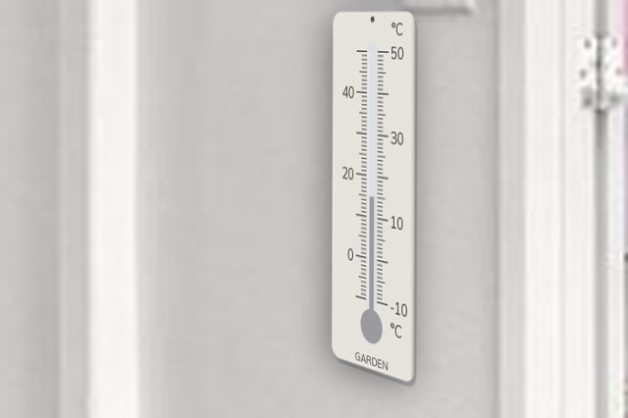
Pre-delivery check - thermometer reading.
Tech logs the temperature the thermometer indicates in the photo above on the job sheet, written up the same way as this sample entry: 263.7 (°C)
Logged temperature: 15 (°C)
